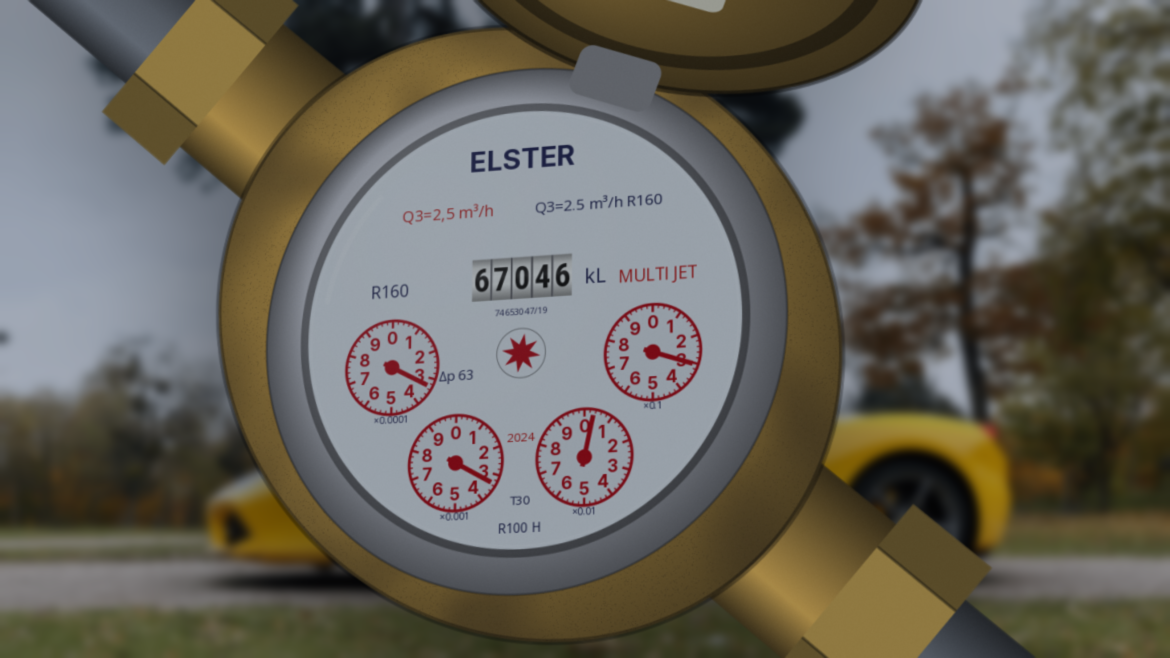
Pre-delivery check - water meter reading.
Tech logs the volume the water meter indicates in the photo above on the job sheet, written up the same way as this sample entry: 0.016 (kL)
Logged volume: 67046.3033 (kL)
